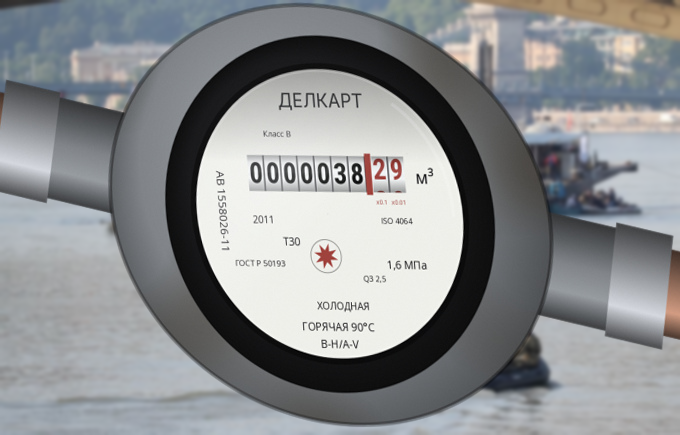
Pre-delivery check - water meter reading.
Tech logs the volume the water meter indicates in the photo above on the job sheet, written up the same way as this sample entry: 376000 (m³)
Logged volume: 38.29 (m³)
